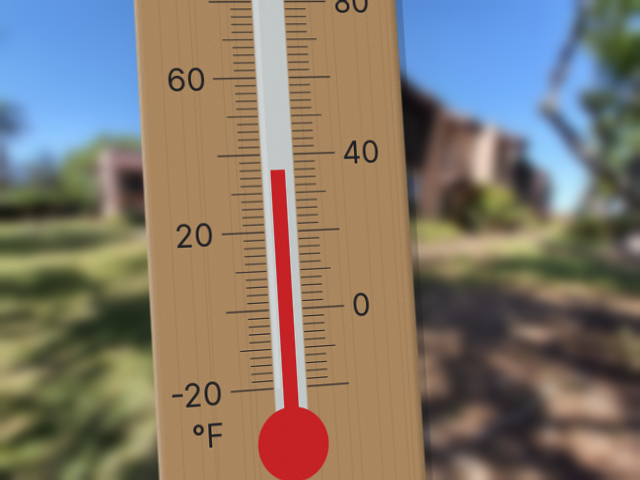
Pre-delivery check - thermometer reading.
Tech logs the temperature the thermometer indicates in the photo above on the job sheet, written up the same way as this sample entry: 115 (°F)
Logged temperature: 36 (°F)
